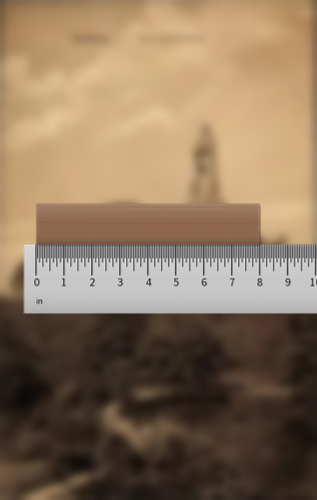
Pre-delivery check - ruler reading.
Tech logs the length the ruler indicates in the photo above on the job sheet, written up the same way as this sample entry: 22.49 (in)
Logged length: 8 (in)
